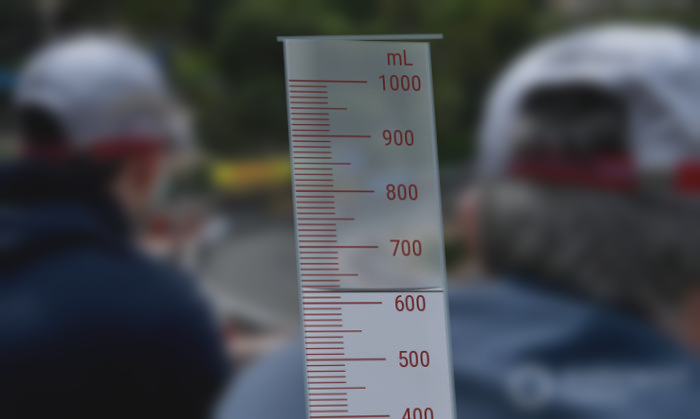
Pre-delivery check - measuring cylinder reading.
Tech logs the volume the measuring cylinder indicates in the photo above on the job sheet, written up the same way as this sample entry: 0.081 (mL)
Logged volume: 620 (mL)
